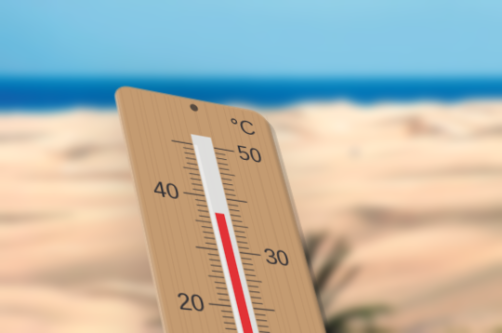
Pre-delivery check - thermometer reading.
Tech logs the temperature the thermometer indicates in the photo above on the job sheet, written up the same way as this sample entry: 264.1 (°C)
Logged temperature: 37 (°C)
